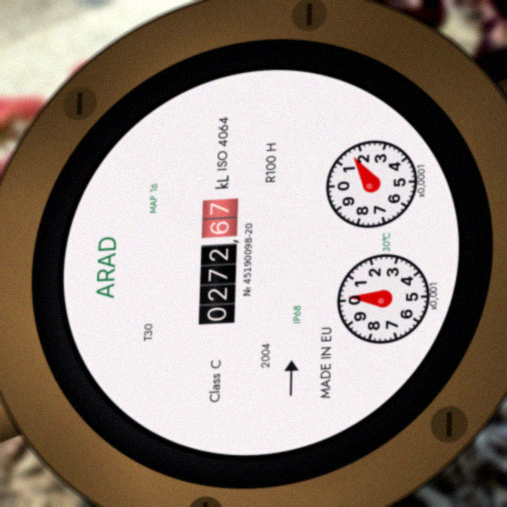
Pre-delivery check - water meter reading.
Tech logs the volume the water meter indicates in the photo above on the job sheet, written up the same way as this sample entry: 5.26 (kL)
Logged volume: 272.6701 (kL)
